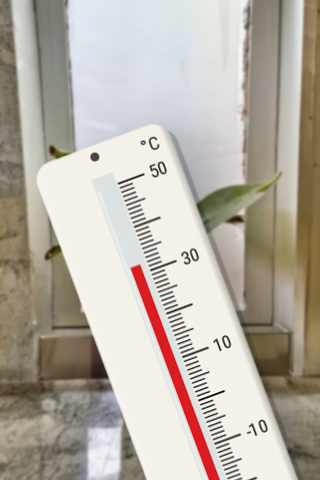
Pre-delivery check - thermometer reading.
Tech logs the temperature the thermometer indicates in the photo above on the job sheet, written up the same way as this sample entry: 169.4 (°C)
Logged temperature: 32 (°C)
